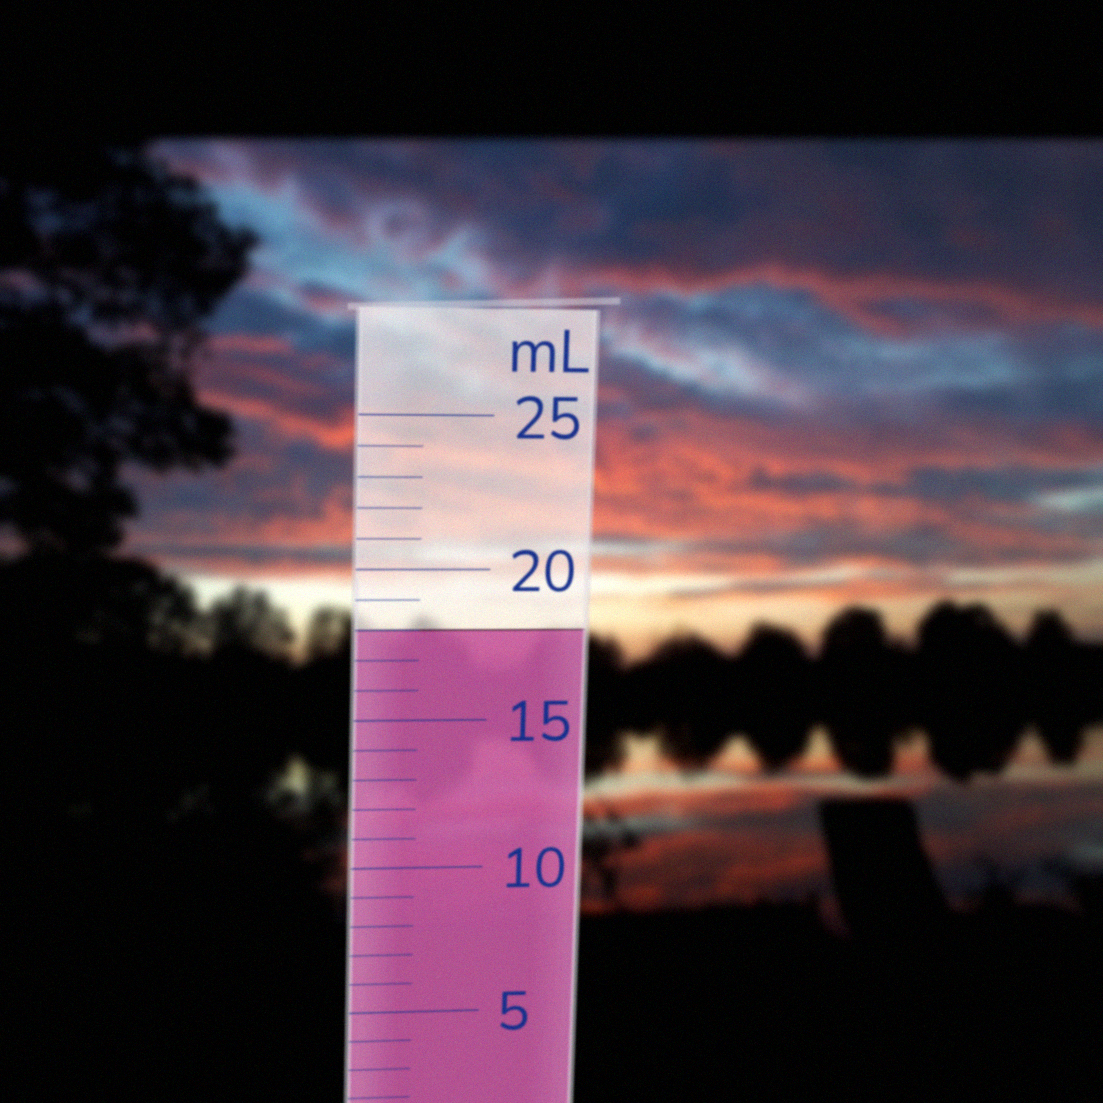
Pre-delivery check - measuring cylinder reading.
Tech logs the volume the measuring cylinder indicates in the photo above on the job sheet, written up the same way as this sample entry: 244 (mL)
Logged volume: 18 (mL)
